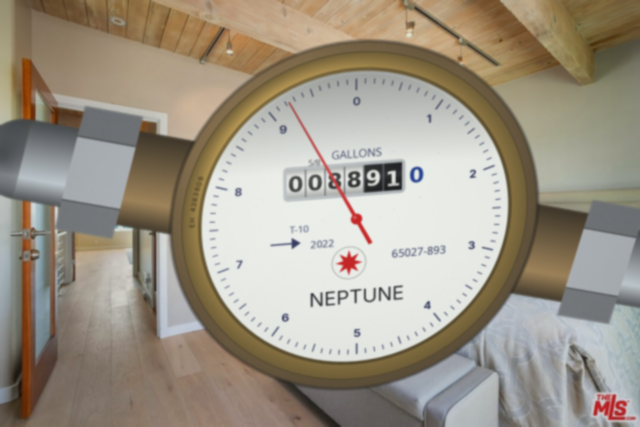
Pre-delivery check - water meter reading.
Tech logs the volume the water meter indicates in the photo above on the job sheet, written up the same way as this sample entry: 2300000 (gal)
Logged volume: 88909.2 (gal)
